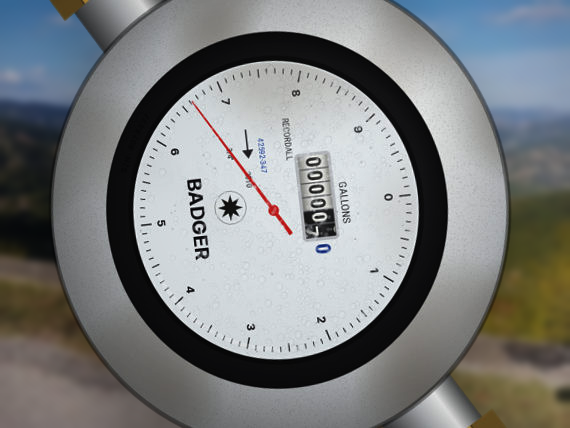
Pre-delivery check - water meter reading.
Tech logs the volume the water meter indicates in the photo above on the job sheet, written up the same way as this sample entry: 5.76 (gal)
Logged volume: 66.6 (gal)
